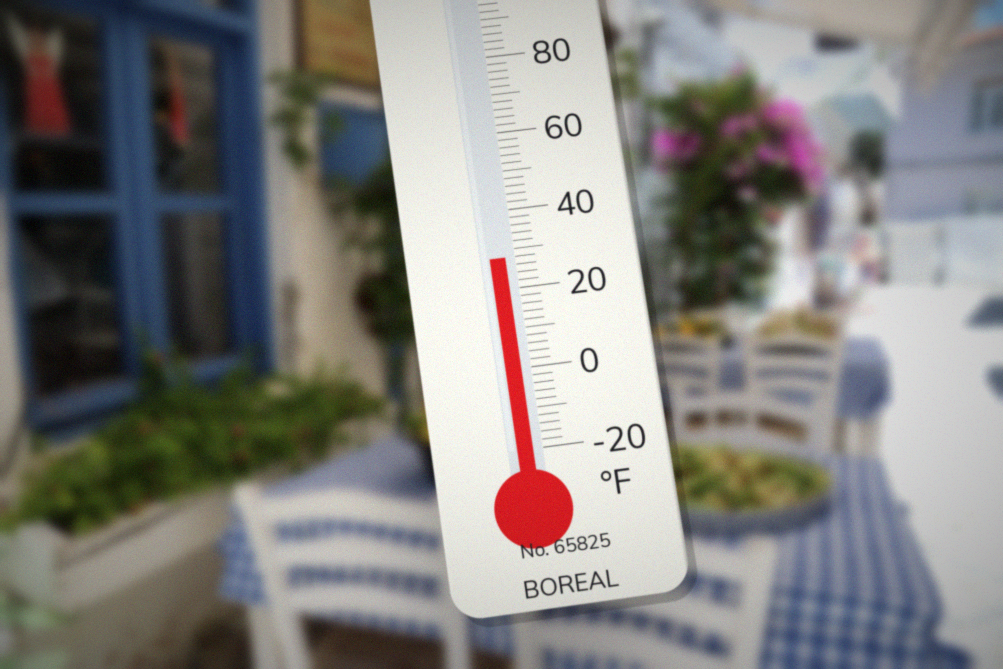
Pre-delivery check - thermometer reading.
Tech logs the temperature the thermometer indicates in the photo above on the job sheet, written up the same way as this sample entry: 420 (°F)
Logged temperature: 28 (°F)
